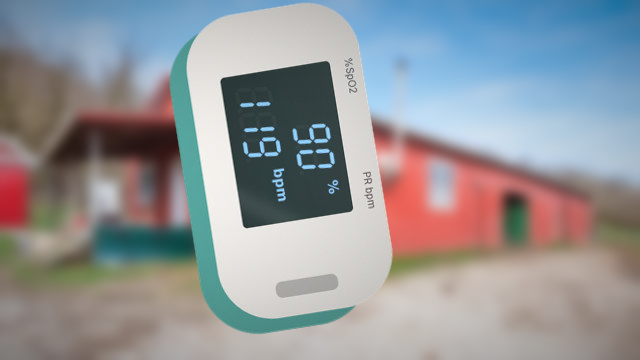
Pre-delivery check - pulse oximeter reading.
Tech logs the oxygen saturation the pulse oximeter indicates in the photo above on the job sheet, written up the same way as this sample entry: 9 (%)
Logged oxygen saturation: 90 (%)
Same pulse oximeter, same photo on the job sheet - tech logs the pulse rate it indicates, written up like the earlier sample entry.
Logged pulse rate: 119 (bpm)
